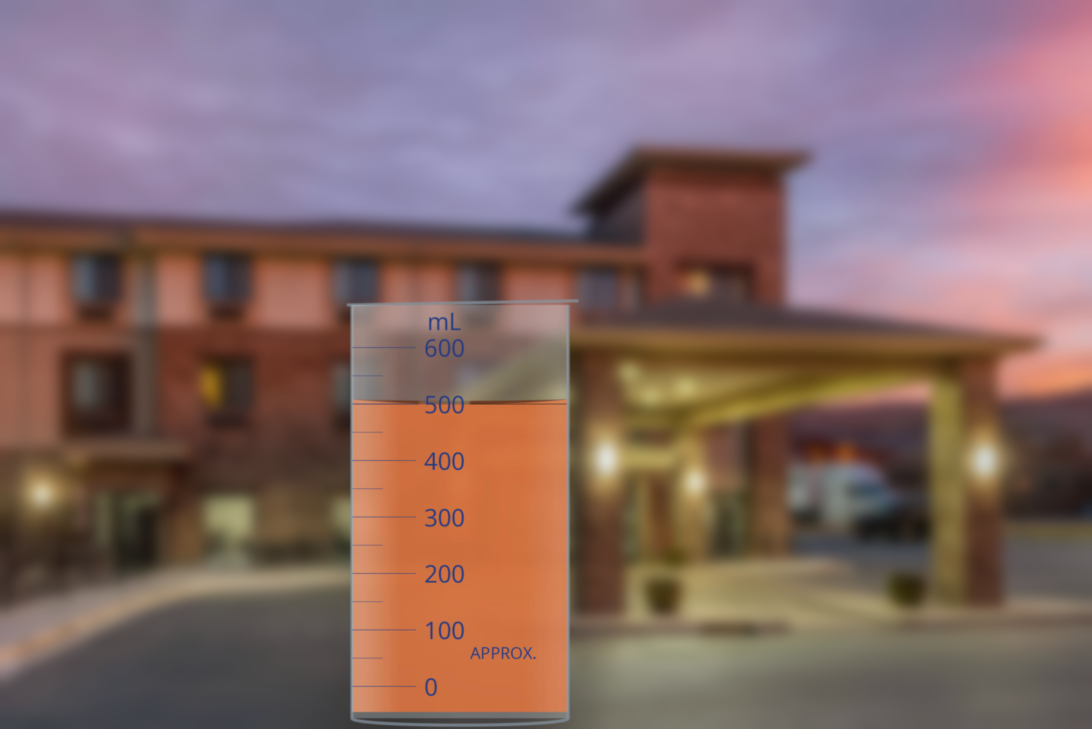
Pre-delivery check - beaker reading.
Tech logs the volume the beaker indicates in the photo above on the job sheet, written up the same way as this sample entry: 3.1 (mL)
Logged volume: 500 (mL)
